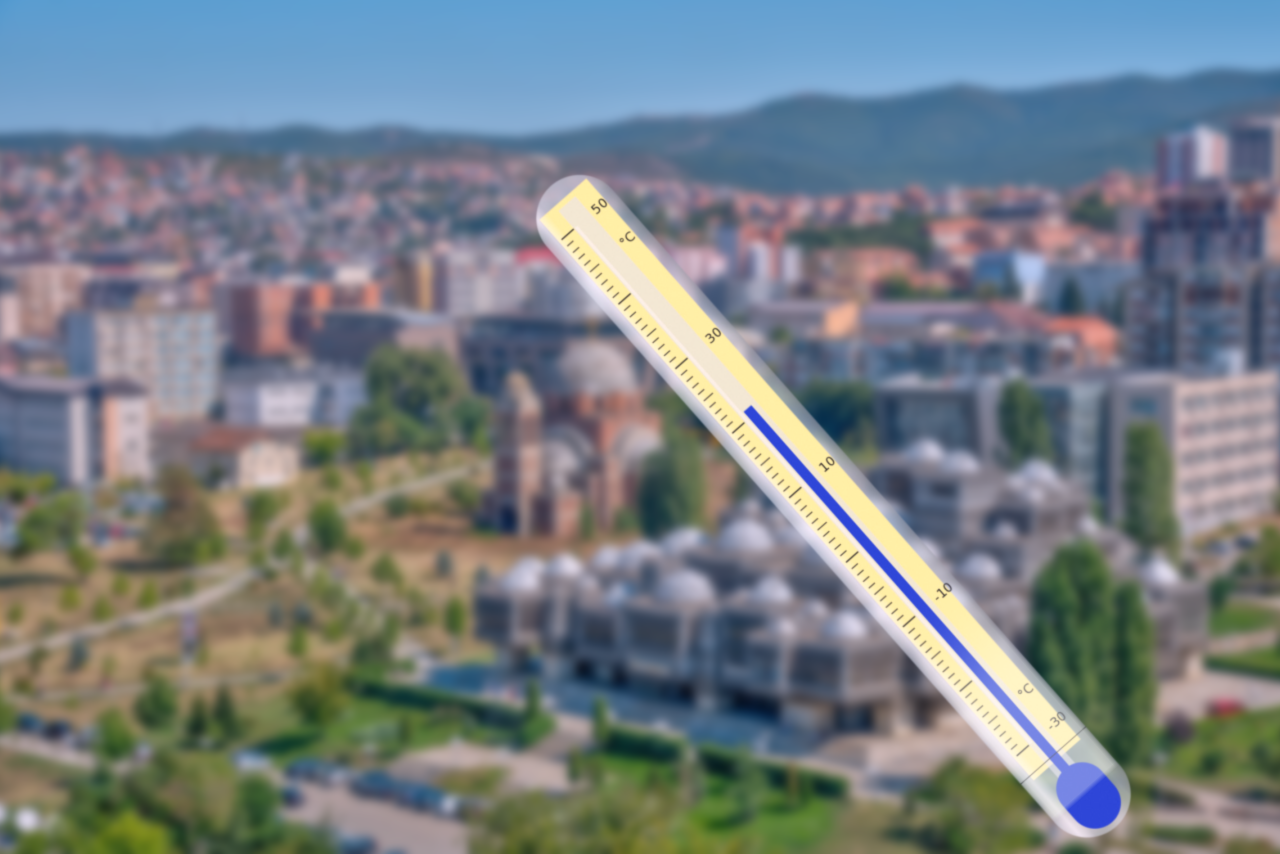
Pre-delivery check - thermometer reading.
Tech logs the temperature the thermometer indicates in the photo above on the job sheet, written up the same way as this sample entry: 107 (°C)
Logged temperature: 21 (°C)
